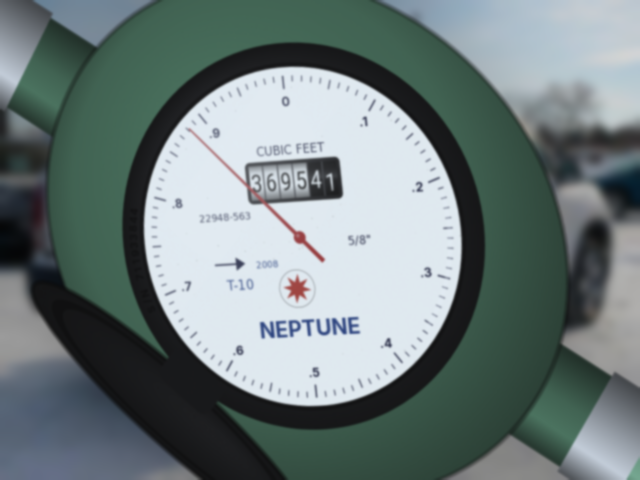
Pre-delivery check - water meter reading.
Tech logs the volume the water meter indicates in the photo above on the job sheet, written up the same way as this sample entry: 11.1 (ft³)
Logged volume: 369540.88 (ft³)
